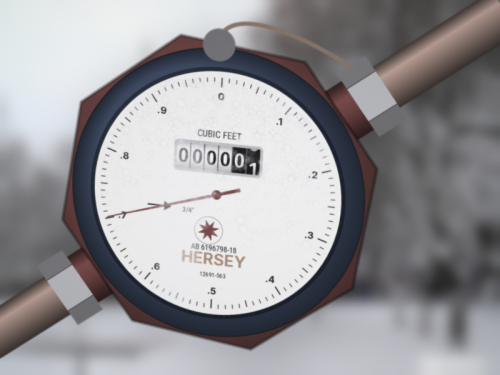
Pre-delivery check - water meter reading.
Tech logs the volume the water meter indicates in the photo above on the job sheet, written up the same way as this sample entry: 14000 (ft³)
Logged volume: 0.70 (ft³)
